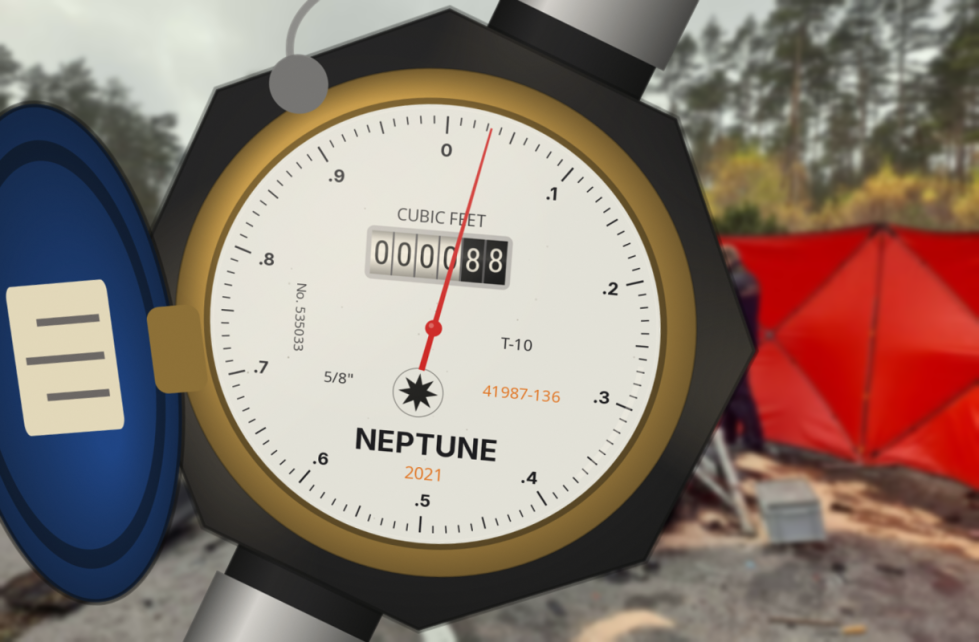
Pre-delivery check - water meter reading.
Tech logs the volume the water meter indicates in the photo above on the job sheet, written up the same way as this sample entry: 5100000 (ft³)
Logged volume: 88.03 (ft³)
